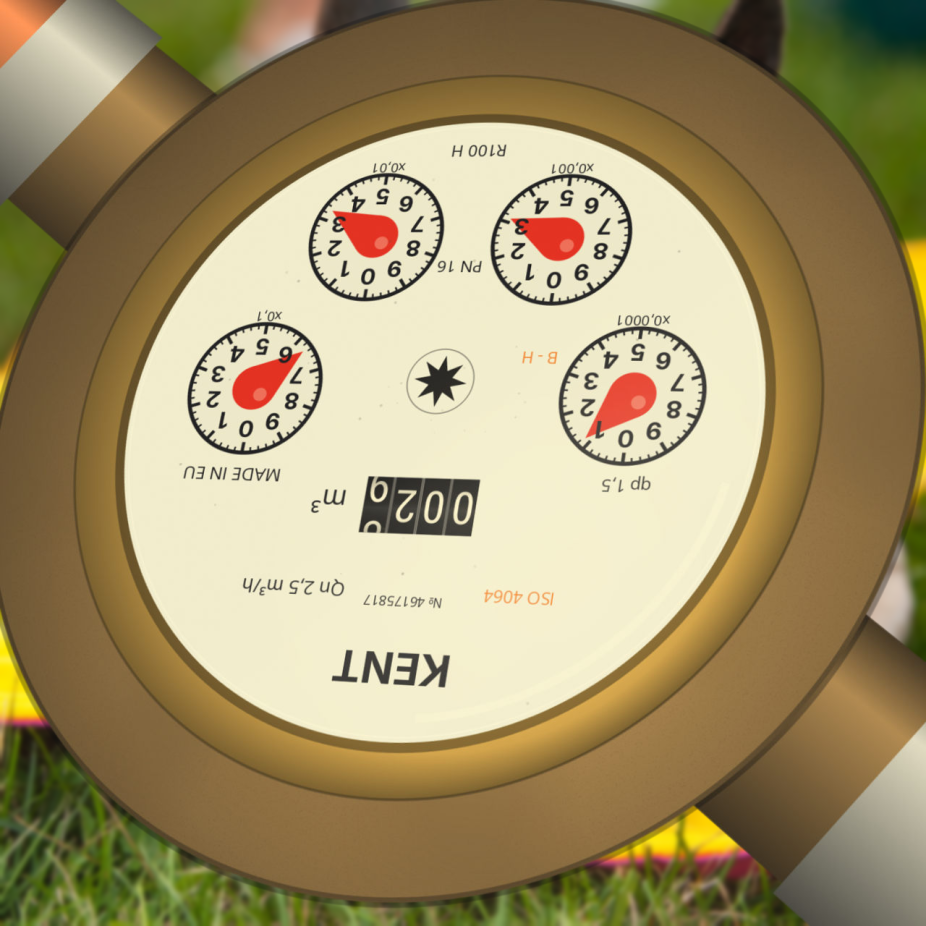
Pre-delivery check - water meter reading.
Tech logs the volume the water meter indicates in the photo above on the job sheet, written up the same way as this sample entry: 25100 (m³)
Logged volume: 28.6331 (m³)
